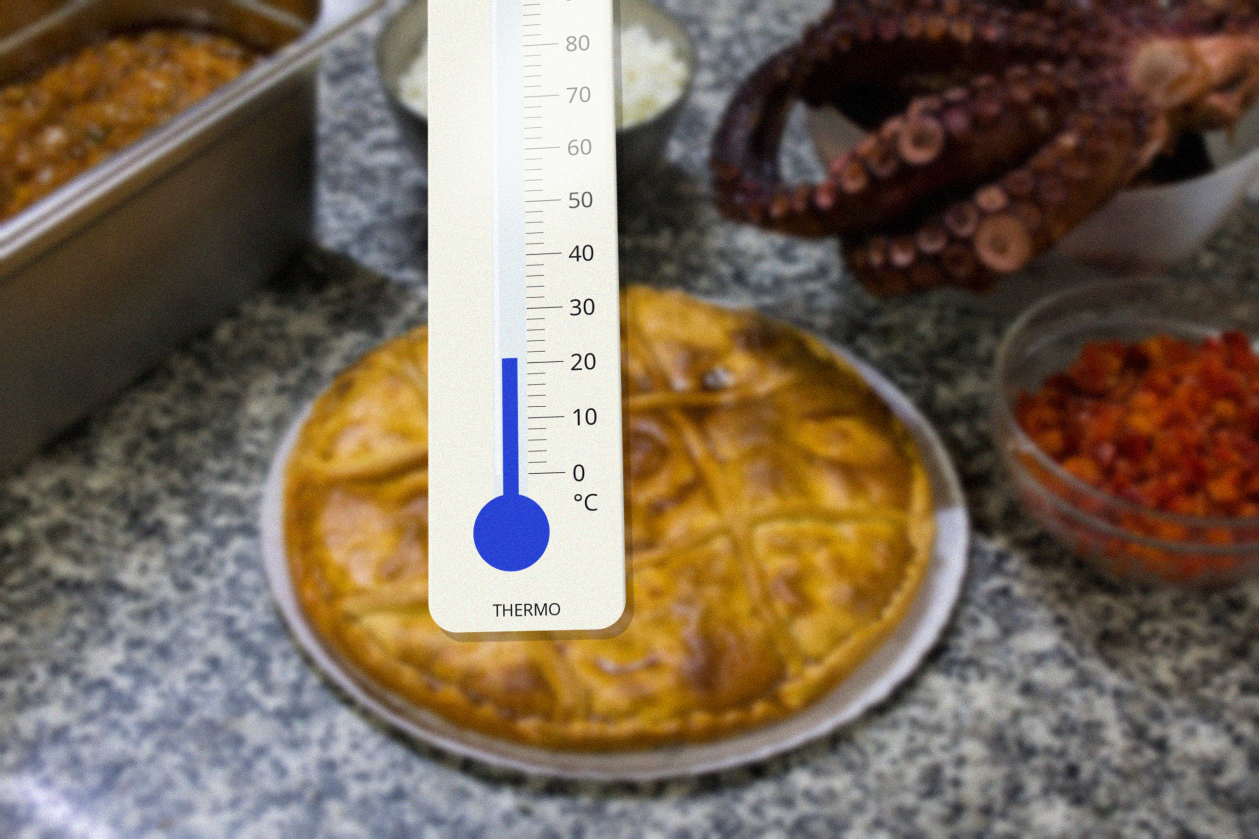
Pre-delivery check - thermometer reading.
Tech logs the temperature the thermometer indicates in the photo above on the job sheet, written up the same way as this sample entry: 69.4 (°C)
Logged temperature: 21 (°C)
